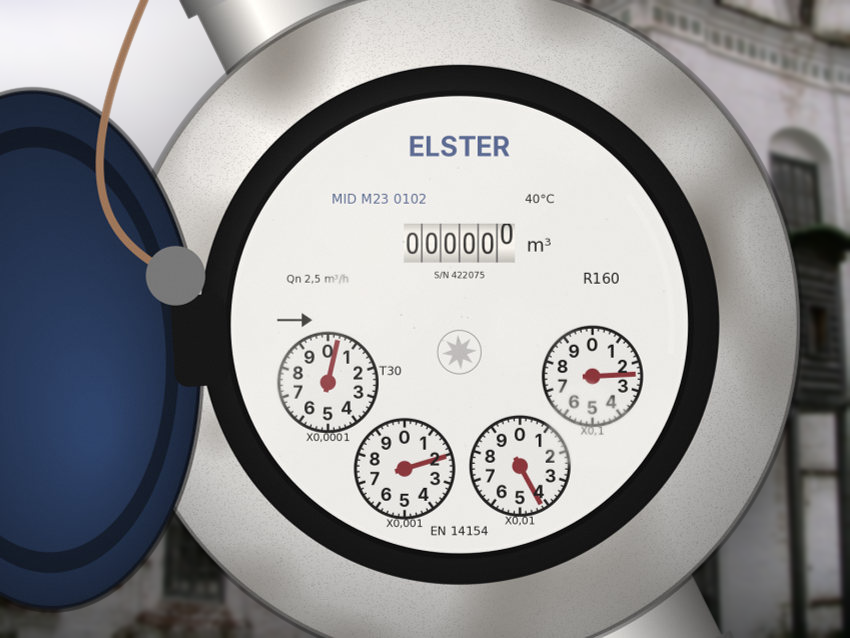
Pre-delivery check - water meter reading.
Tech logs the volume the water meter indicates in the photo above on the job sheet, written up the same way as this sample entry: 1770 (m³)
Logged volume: 0.2420 (m³)
